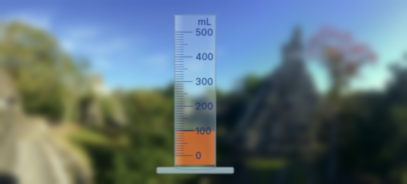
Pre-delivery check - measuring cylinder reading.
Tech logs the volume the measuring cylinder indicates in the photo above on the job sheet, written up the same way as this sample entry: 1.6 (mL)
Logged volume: 100 (mL)
